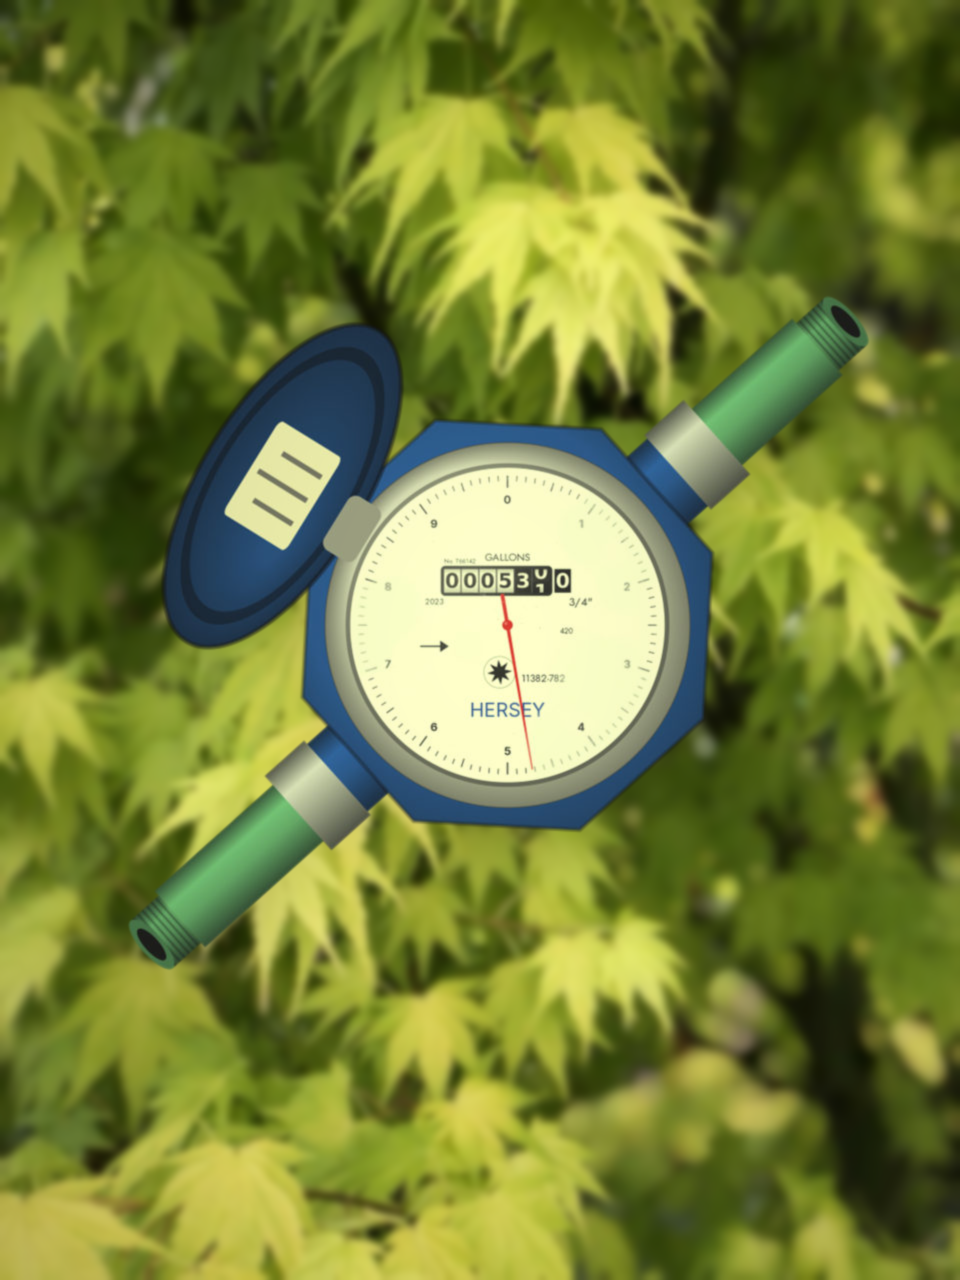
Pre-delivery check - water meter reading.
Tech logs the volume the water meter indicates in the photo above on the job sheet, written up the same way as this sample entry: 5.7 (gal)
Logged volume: 5304.7 (gal)
